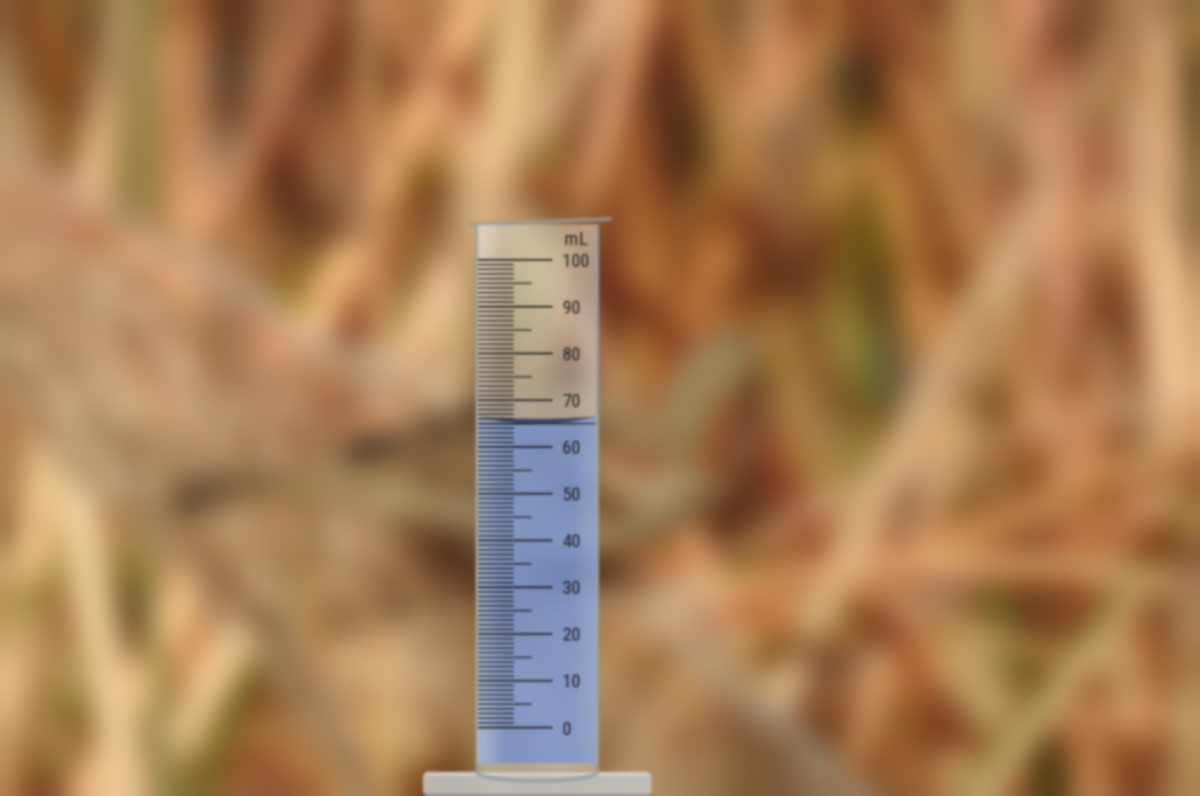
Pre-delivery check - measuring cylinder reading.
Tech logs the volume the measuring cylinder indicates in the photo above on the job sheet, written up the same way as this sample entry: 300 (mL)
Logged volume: 65 (mL)
